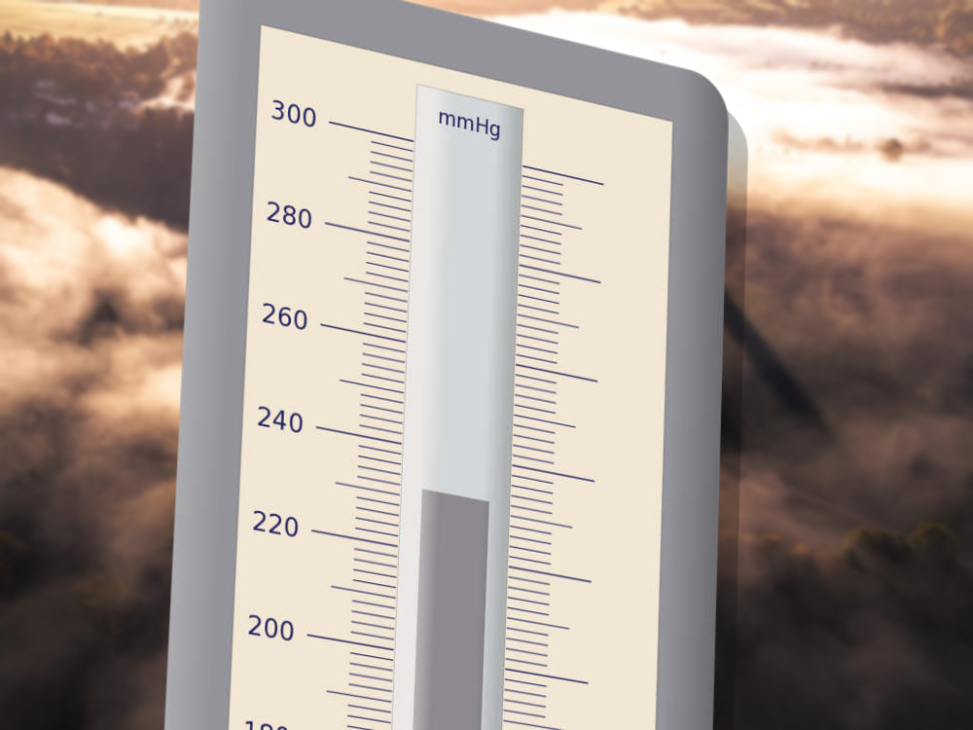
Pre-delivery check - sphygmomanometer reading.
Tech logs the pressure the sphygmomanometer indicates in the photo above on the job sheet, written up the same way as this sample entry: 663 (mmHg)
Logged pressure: 232 (mmHg)
